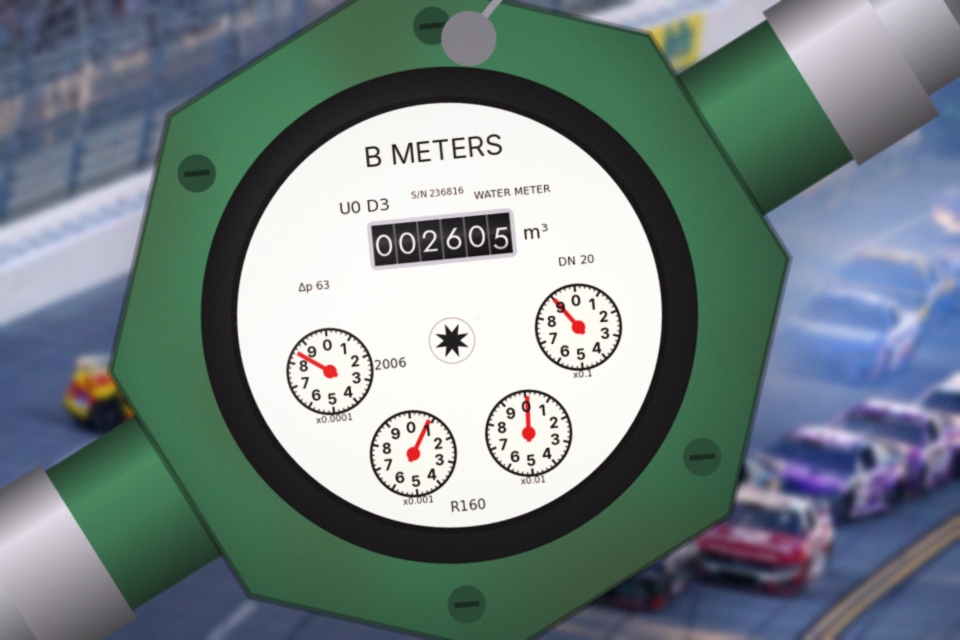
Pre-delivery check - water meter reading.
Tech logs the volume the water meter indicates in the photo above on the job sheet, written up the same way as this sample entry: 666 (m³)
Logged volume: 2604.9008 (m³)
